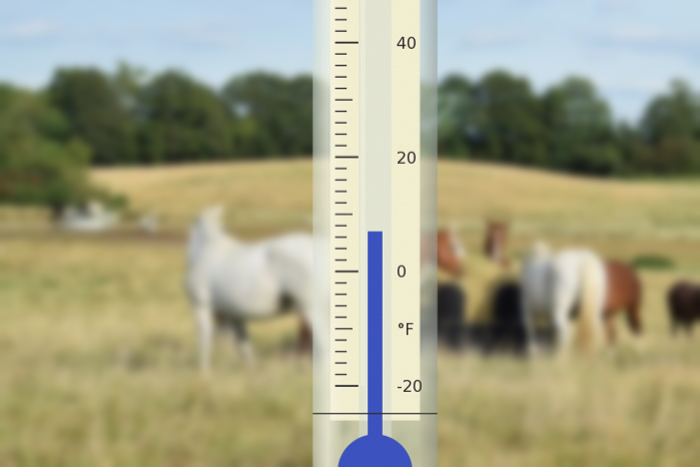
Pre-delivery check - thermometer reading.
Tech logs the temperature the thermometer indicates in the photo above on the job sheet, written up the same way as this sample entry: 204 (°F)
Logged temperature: 7 (°F)
